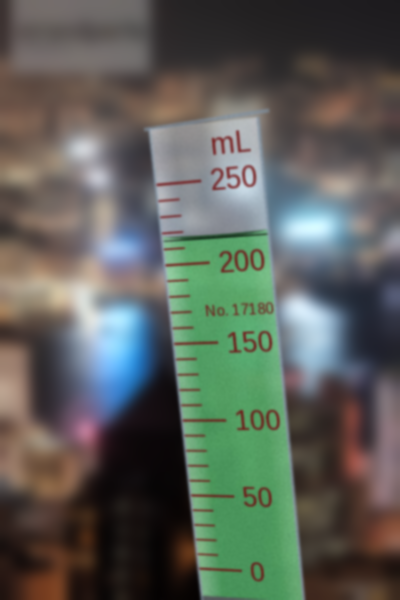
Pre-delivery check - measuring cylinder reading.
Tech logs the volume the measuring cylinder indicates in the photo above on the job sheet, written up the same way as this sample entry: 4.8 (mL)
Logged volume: 215 (mL)
